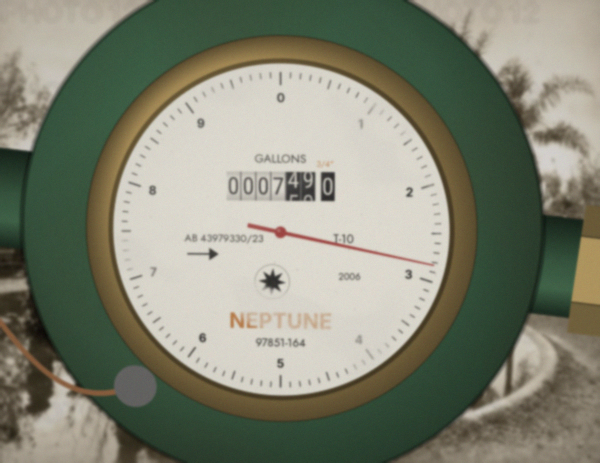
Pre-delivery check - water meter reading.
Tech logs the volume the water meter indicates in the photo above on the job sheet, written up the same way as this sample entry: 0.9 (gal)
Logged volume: 7492.8 (gal)
